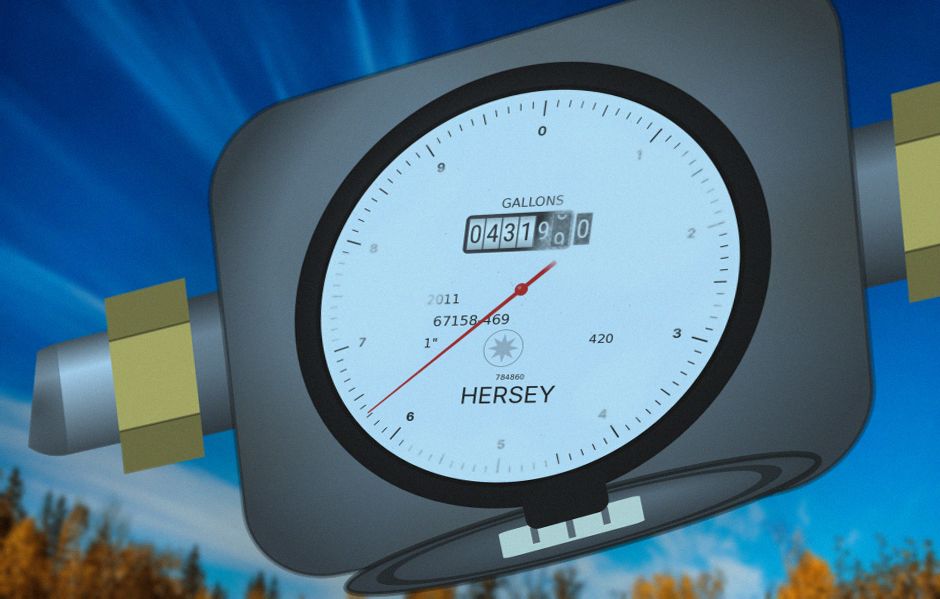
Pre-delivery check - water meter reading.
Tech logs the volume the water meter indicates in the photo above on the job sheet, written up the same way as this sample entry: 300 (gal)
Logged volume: 431986.3 (gal)
